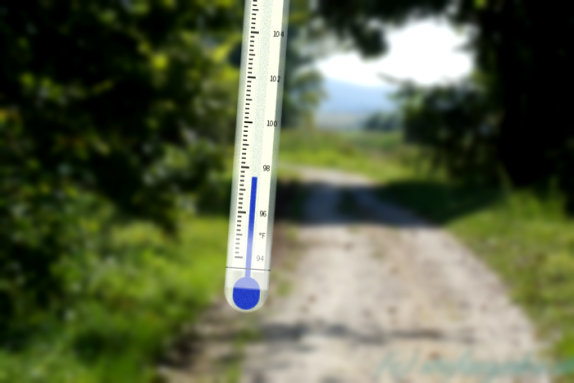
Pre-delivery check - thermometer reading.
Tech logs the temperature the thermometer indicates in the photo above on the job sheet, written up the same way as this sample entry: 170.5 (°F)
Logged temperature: 97.6 (°F)
